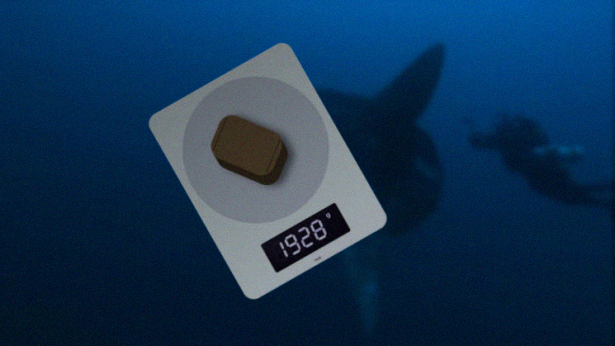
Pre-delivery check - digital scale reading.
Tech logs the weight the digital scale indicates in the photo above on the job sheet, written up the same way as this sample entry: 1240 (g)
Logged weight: 1928 (g)
